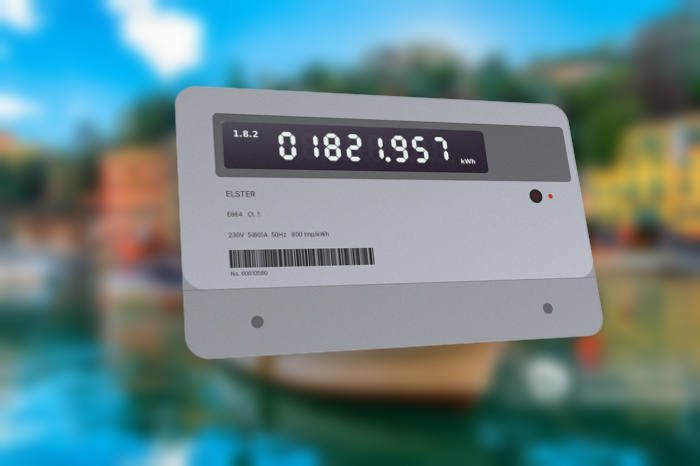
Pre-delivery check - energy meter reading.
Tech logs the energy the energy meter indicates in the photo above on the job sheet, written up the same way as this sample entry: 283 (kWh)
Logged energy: 1821.957 (kWh)
